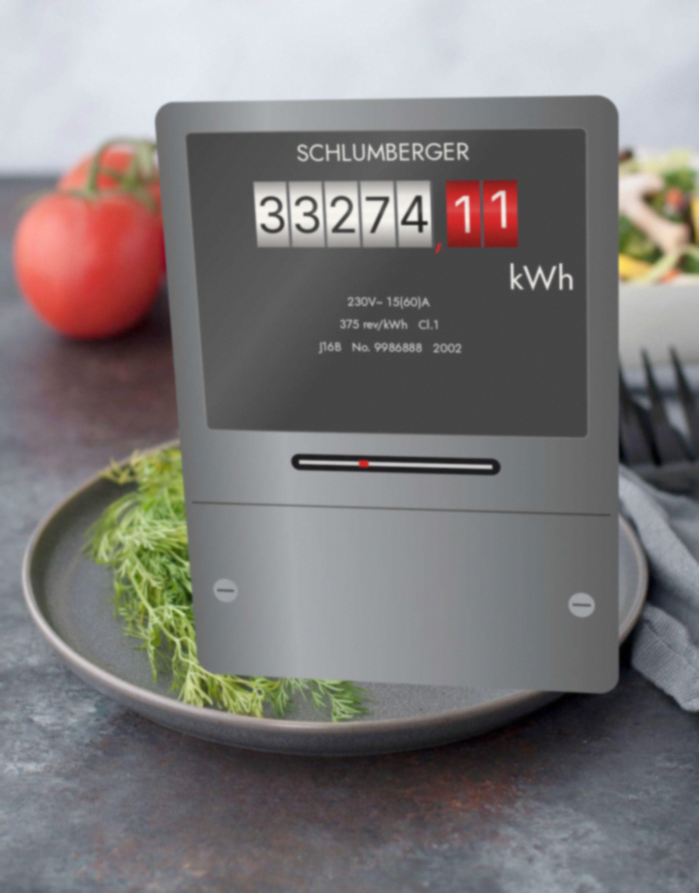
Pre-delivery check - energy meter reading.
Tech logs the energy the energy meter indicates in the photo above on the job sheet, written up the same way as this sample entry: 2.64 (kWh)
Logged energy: 33274.11 (kWh)
